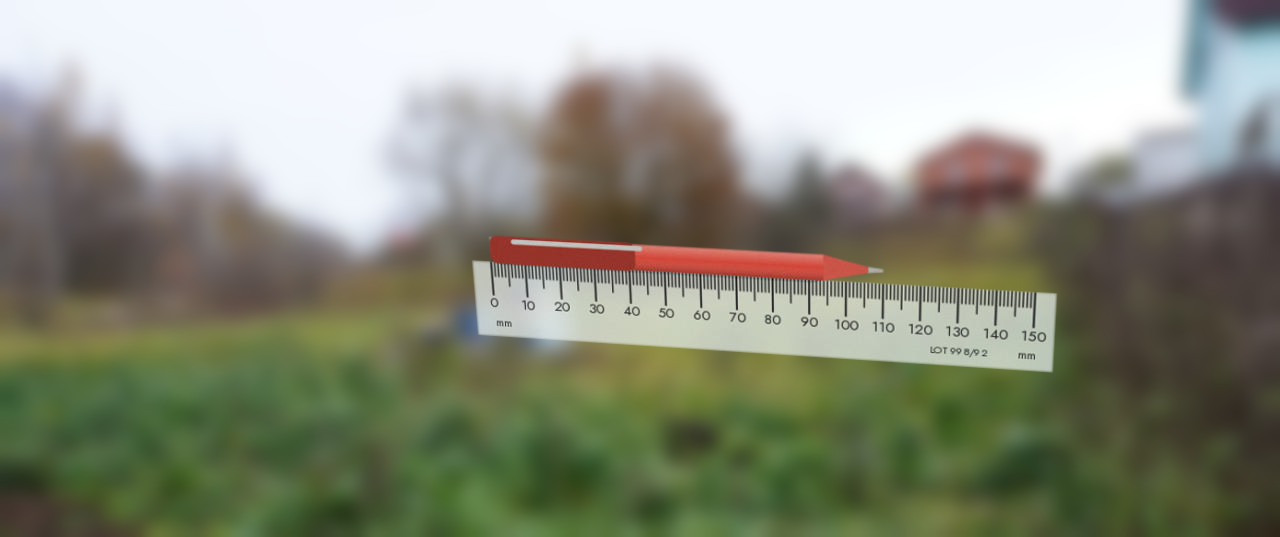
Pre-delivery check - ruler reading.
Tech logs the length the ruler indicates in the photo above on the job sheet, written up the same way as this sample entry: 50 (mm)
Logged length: 110 (mm)
